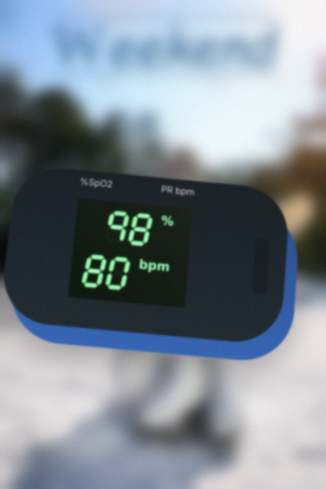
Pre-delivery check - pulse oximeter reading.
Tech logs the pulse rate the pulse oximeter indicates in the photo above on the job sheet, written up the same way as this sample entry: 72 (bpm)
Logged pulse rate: 80 (bpm)
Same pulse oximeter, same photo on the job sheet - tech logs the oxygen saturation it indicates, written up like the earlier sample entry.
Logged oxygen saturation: 98 (%)
